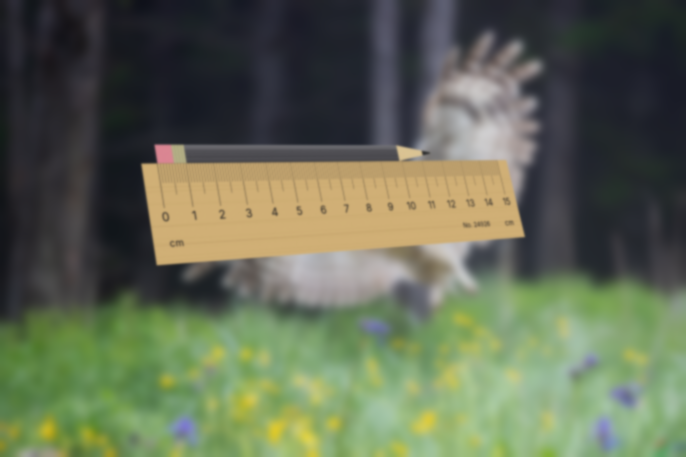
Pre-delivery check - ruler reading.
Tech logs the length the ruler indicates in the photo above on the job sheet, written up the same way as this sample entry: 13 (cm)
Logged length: 11.5 (cm)
